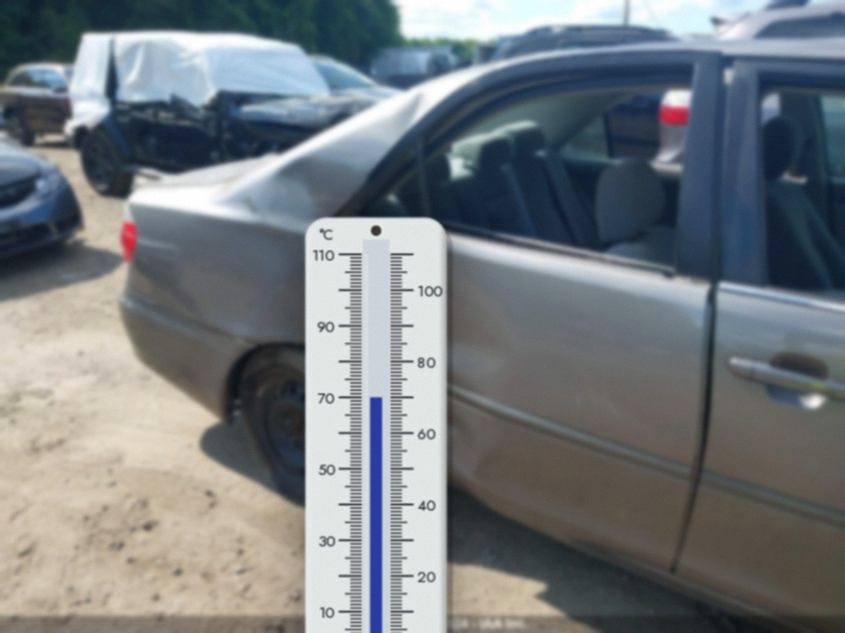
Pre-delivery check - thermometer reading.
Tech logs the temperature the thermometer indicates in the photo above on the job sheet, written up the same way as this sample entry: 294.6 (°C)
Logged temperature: 70 (°C)
